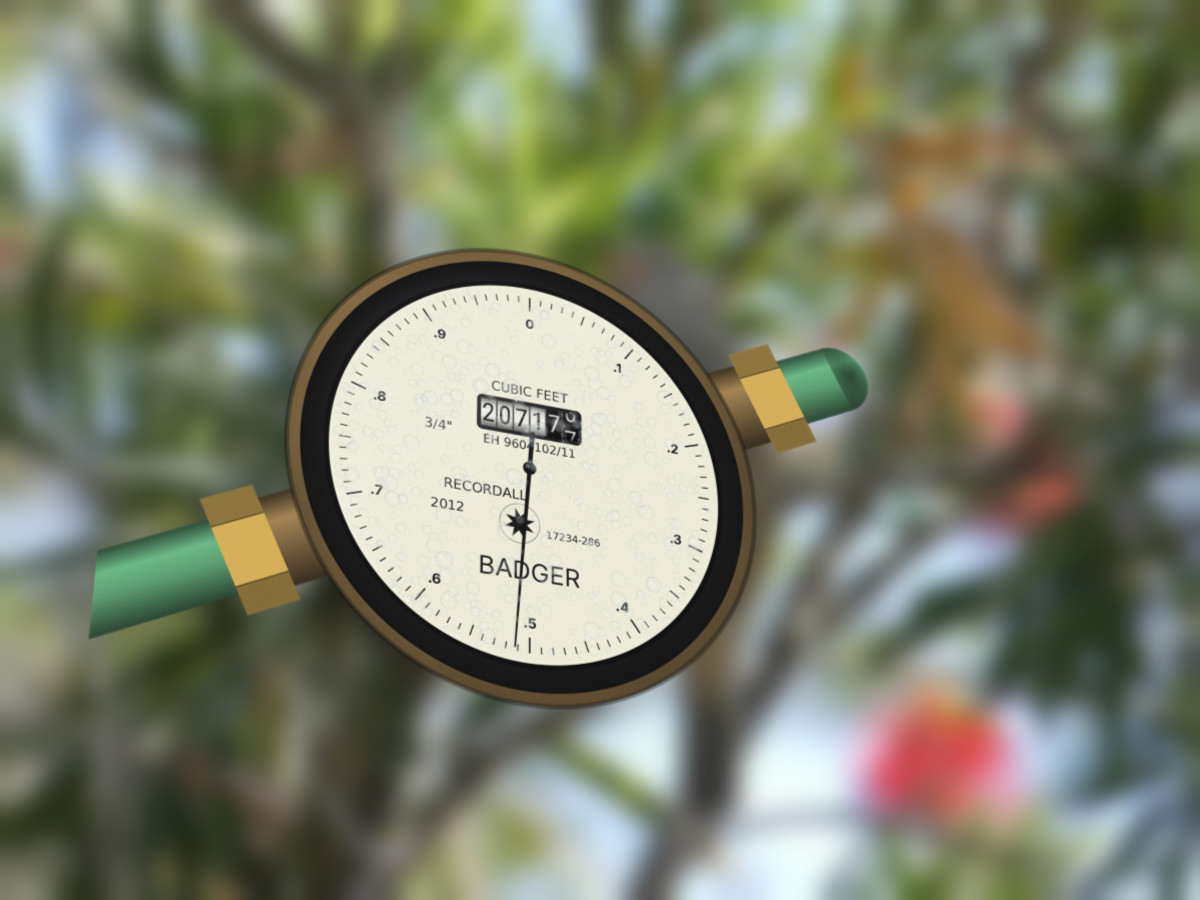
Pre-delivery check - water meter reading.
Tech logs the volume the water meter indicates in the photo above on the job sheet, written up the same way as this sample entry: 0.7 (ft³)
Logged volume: 207176.51 (ft³)
